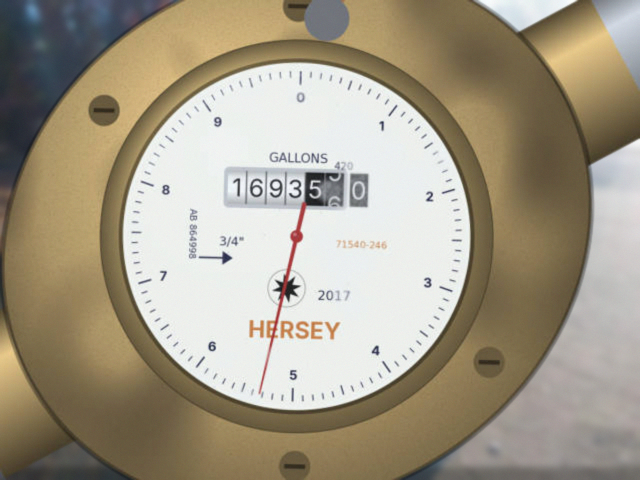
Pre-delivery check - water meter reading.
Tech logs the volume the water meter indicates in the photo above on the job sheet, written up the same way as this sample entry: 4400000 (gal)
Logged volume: 1693555.3 (gal)
